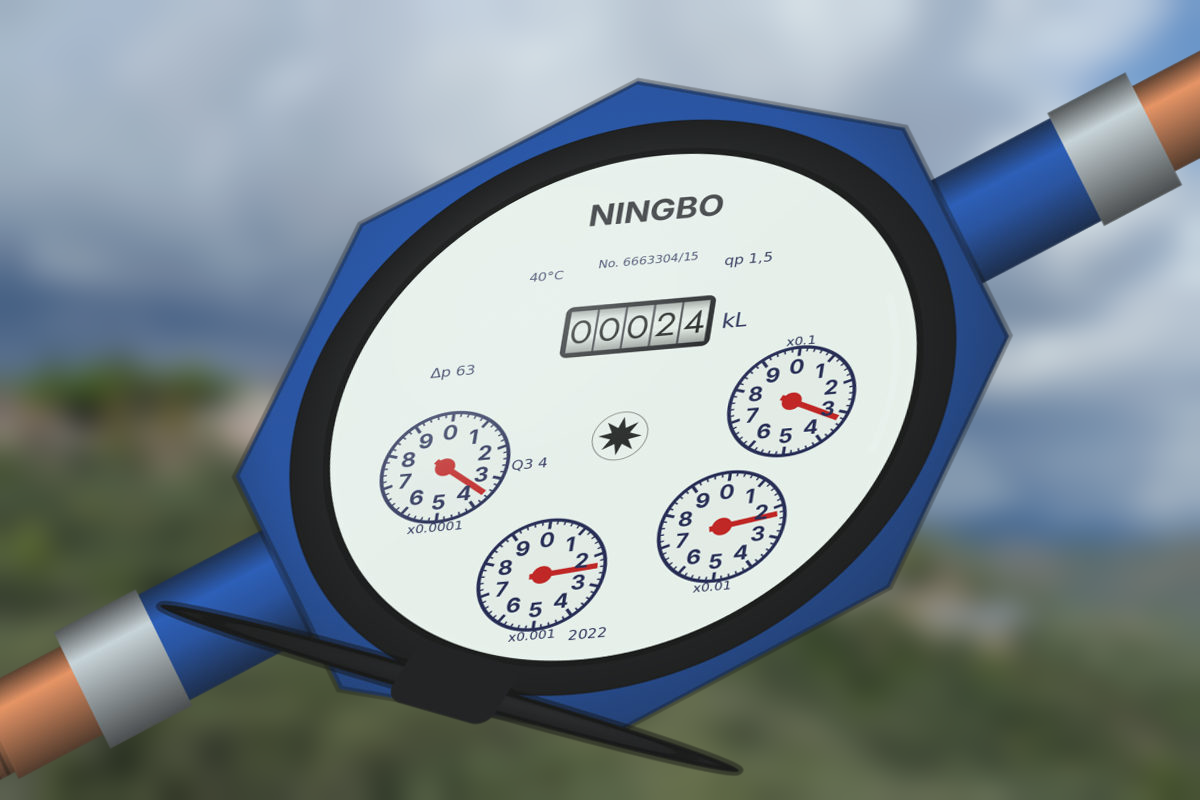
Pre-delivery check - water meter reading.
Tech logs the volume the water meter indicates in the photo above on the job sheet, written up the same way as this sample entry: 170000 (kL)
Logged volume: 24.3223 (kL)
